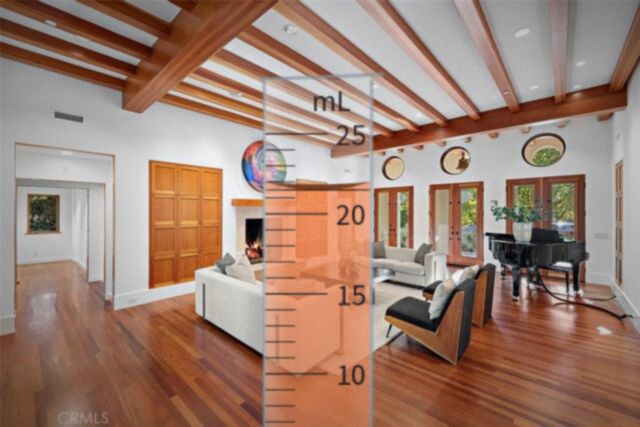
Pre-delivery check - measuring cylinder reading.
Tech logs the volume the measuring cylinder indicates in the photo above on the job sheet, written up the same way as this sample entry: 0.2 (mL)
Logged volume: 21.5 (mL)
